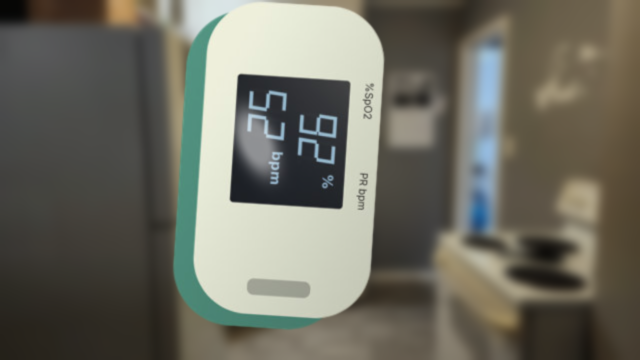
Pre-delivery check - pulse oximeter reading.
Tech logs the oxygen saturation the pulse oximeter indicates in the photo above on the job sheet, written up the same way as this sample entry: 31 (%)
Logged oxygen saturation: 92 (%)
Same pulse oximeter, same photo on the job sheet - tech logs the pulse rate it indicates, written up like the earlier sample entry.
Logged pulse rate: 52 (bpm)
